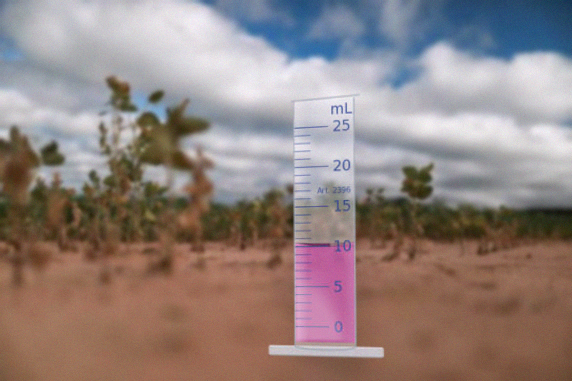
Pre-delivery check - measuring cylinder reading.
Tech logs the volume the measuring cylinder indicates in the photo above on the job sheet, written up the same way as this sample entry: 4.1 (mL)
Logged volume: 10 (mL)
